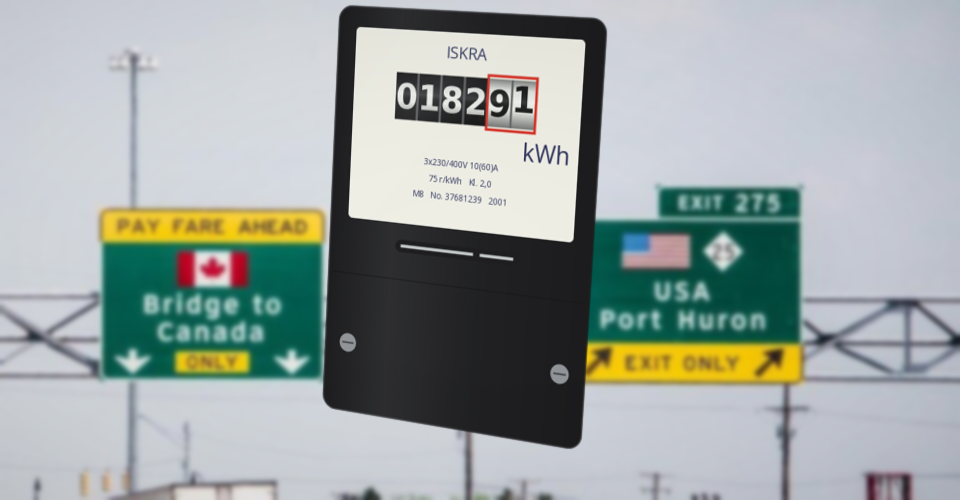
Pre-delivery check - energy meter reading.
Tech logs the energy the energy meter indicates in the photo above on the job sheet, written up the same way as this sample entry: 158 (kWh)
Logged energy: 182.91 (kWh)
